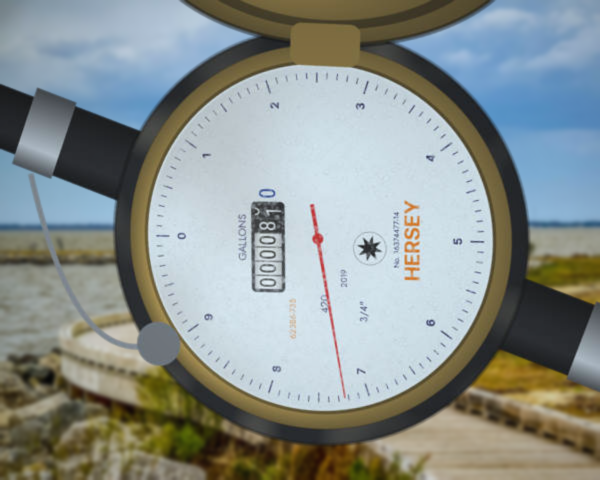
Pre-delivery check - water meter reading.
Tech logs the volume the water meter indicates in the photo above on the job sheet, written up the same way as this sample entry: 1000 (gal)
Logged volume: 807.2 (gal)
